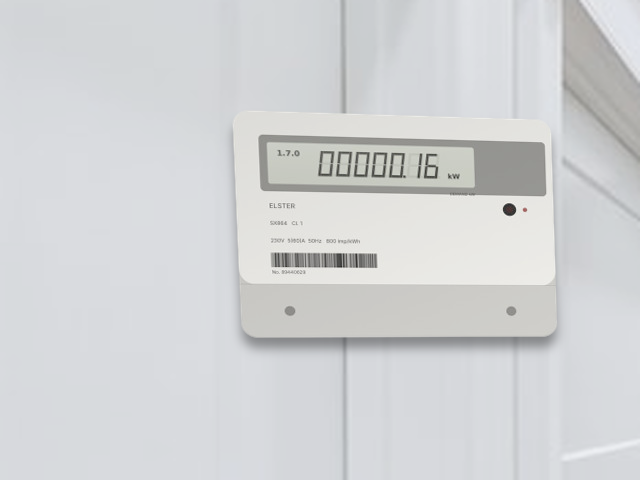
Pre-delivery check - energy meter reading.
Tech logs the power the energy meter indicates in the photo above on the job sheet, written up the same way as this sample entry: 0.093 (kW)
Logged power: 0.16 (kW)
